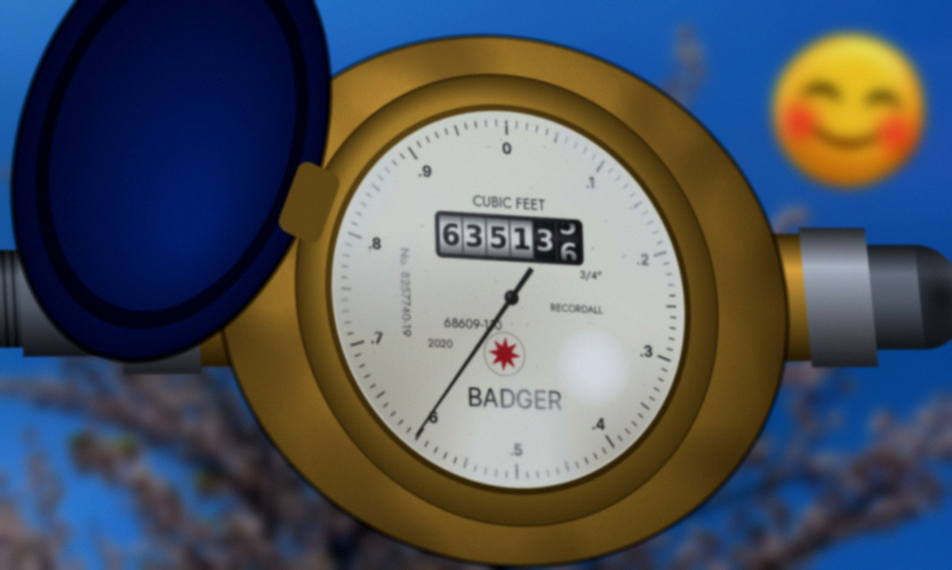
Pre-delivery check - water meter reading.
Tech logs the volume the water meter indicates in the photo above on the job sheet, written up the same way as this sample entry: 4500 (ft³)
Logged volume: 635135.60 (ft³)
